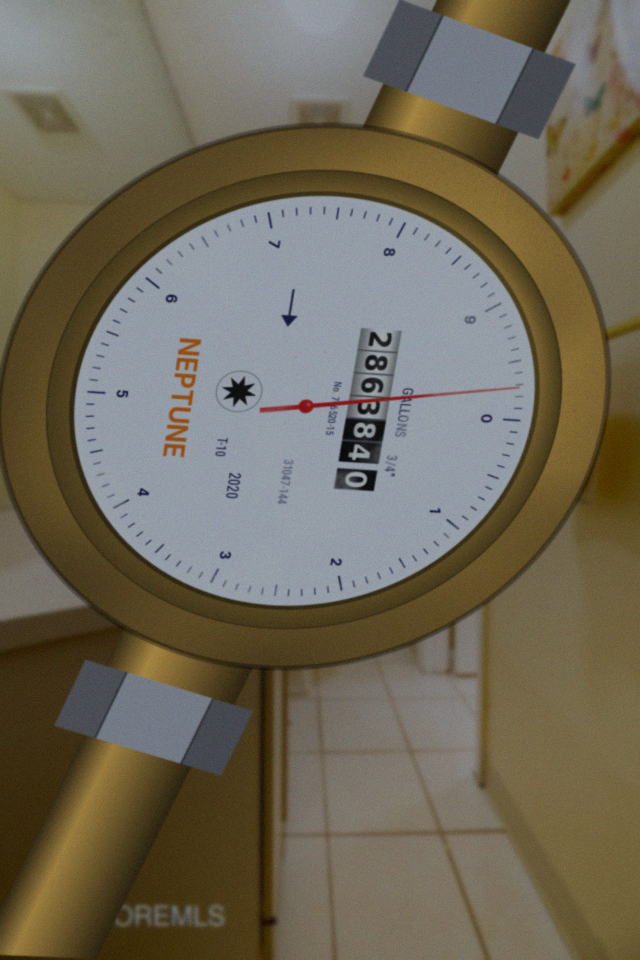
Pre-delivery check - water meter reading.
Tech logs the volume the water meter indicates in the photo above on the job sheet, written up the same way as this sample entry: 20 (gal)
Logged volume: 2863839.7 (gal)
